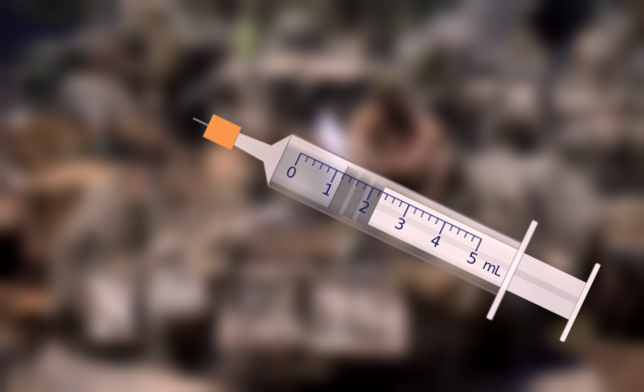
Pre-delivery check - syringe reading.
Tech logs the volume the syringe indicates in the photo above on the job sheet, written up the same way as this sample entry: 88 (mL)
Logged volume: 1.2 (mL)
